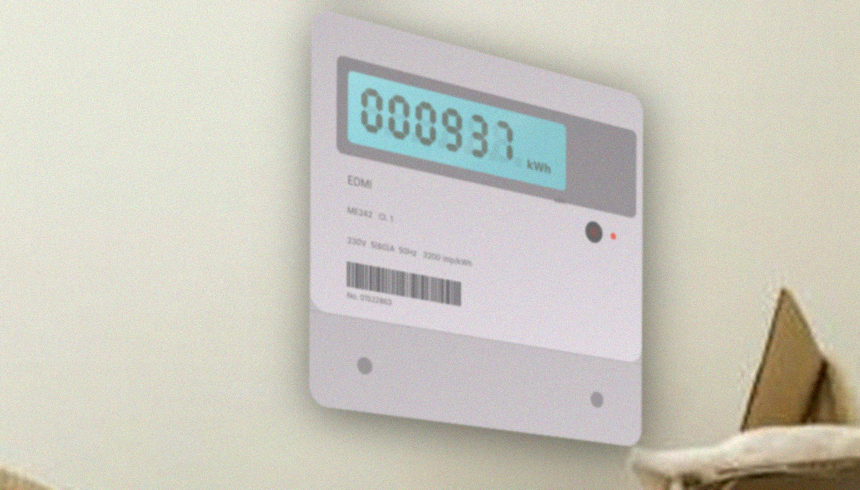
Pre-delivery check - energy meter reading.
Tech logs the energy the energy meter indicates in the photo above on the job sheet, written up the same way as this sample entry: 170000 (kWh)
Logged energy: 937 (kWh)
